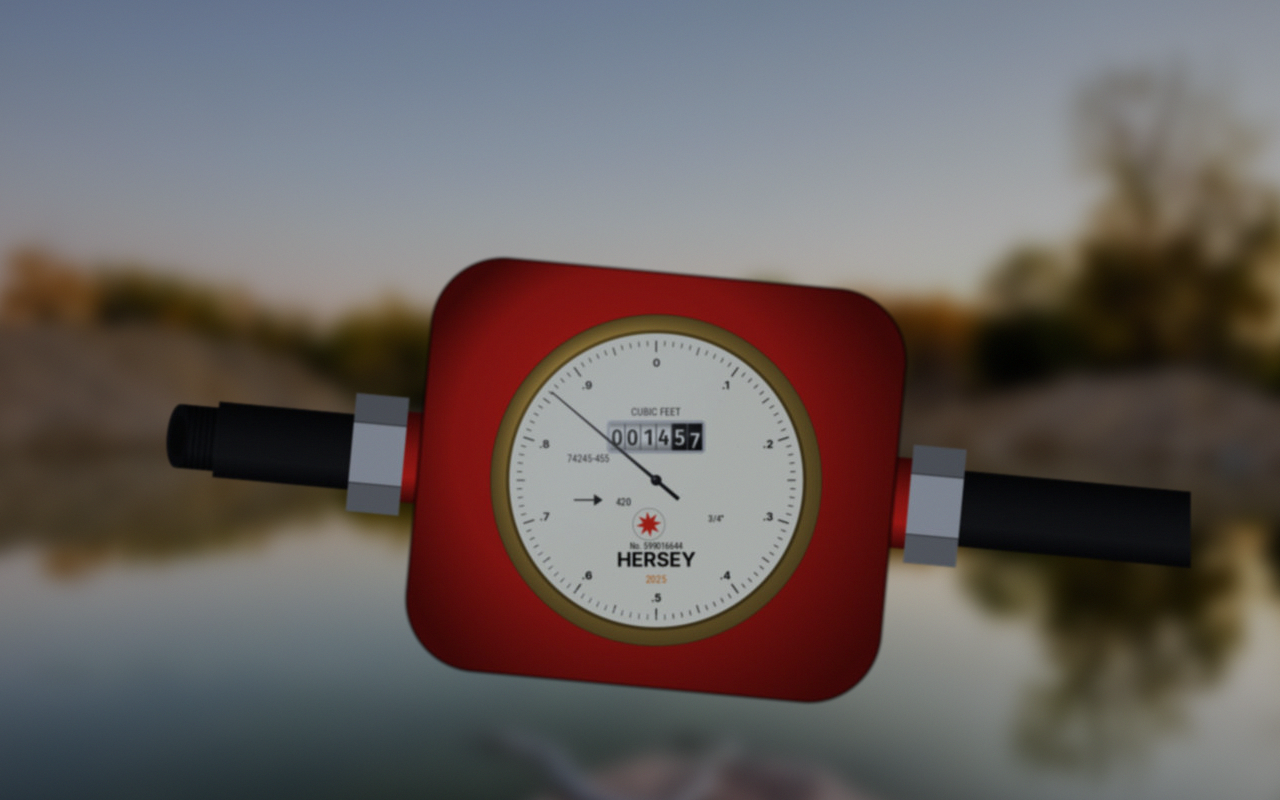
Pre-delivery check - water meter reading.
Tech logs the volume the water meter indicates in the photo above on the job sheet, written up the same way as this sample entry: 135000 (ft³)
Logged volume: 1456.86 (ft³)
